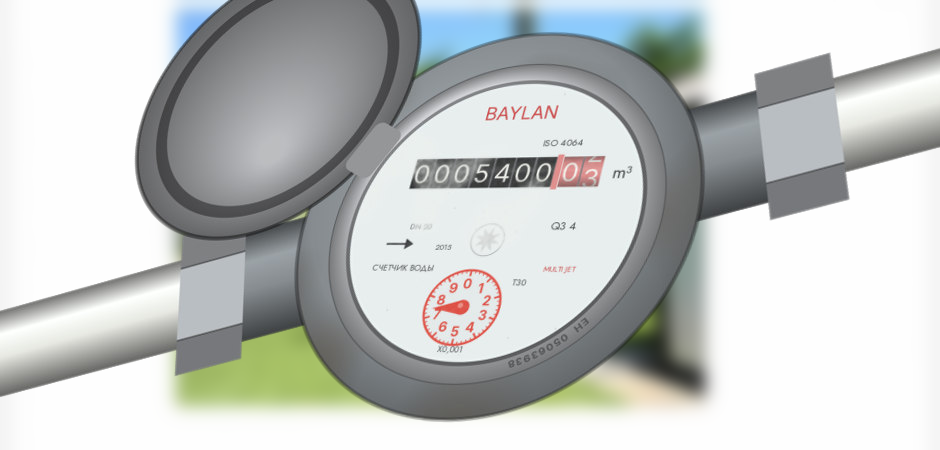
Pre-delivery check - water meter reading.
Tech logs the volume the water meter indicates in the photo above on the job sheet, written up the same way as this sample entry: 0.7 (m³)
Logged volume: 5400.027 (m³)
